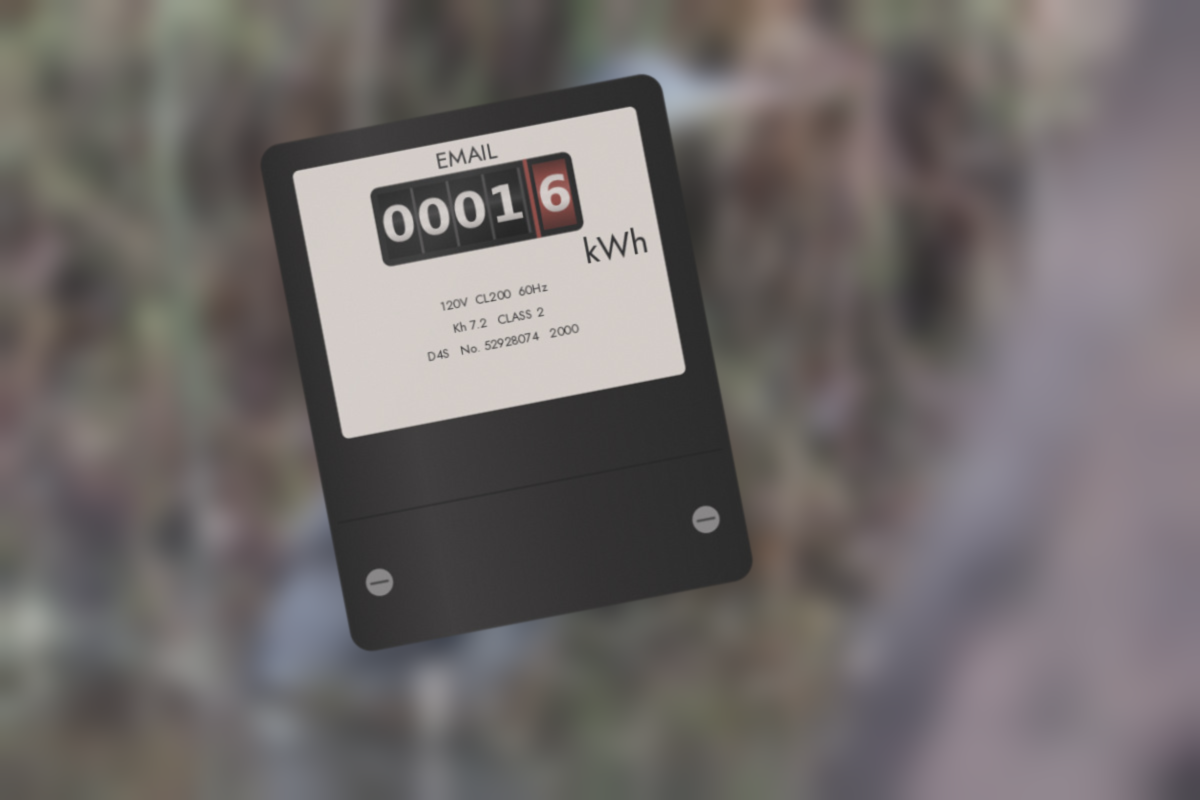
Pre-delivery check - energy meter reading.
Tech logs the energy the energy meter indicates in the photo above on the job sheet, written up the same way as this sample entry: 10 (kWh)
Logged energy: 1.6 (kWh)
